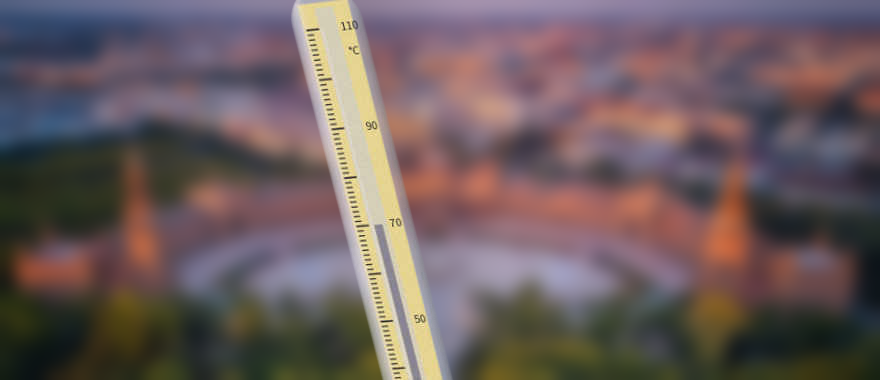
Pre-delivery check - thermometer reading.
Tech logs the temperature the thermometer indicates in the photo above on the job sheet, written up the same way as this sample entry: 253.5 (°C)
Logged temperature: 70 (°C)
